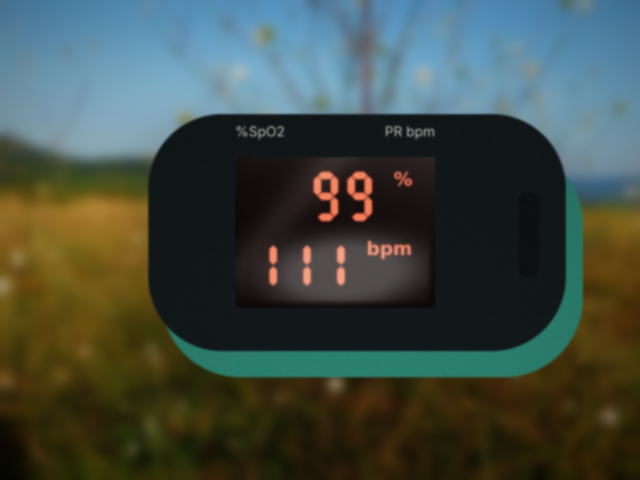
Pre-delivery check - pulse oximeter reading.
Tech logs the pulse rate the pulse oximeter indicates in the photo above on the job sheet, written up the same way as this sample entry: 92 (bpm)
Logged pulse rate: 111 (bpm)
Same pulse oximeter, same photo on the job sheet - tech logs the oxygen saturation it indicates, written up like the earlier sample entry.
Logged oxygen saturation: 99 (%)
